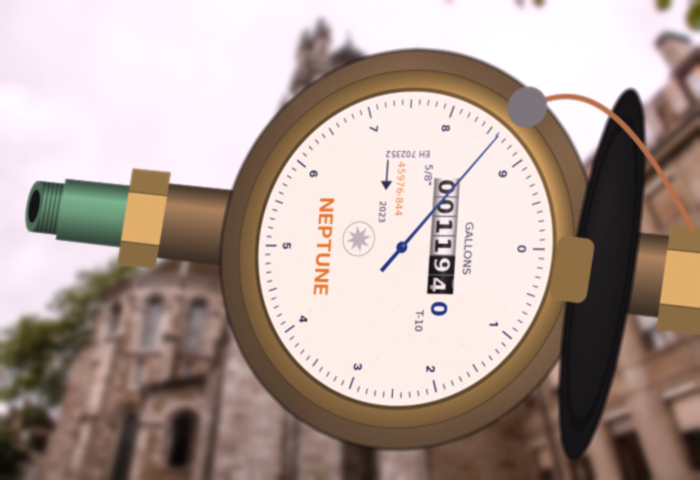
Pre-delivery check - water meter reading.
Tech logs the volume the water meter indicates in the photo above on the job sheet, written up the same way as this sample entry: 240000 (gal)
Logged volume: 11938.6 (gal)
